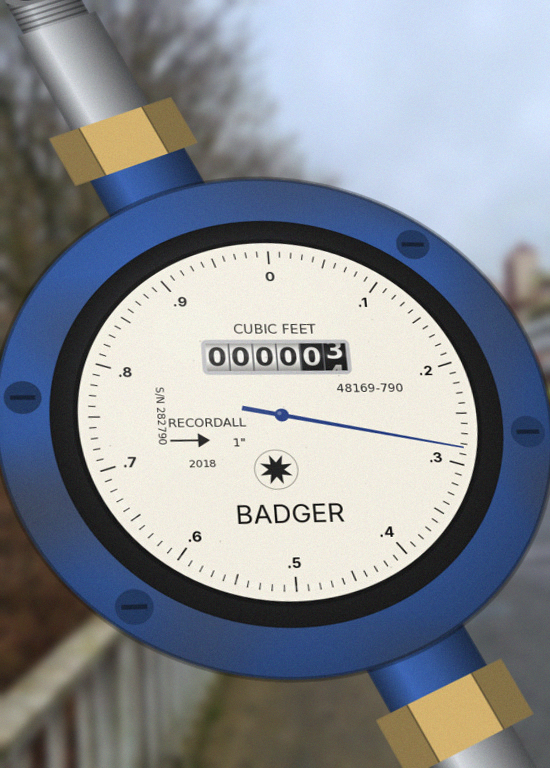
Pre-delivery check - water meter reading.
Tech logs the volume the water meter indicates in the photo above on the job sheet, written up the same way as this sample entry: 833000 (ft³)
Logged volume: 3.28 (ft³)
